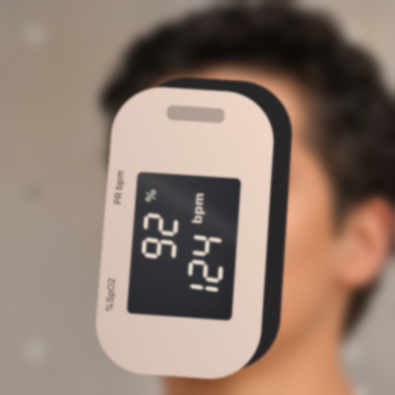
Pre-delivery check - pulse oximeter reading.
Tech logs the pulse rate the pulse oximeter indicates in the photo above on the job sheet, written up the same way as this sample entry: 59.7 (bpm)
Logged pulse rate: 124 (bpm)
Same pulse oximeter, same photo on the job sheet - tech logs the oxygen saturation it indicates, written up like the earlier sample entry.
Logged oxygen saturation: 92 (%)
